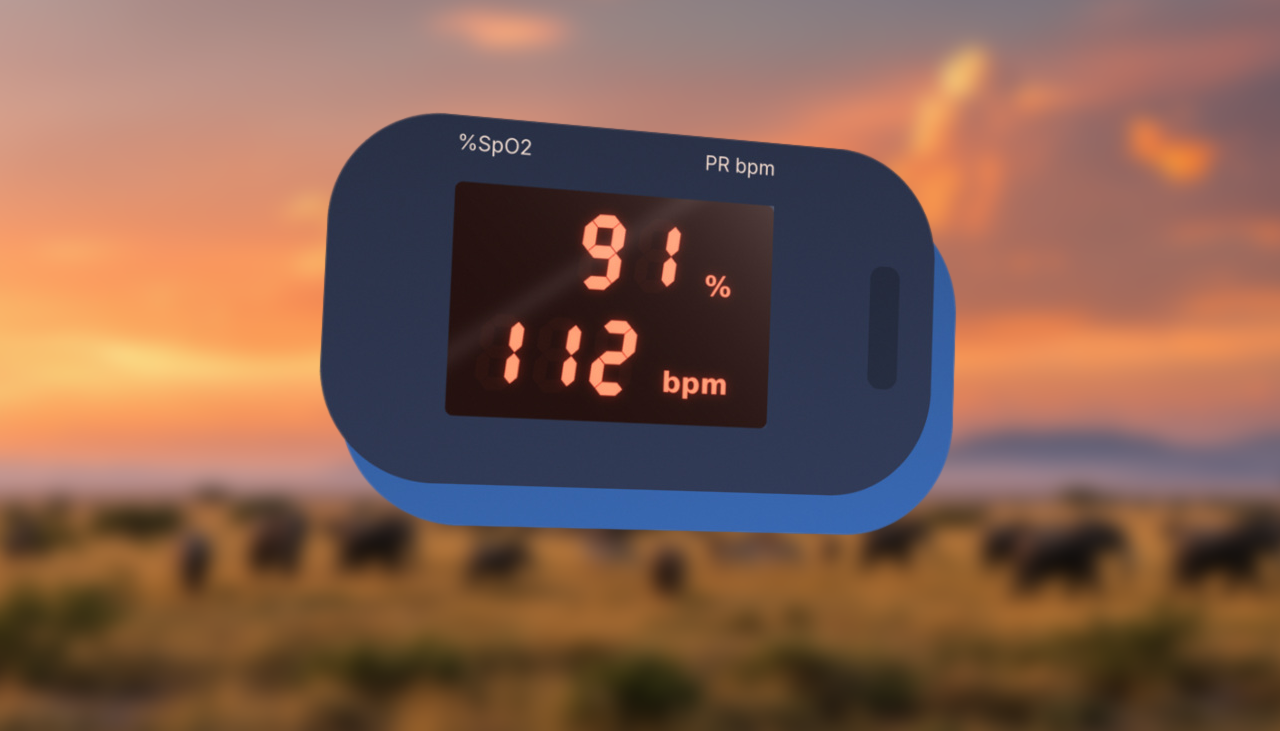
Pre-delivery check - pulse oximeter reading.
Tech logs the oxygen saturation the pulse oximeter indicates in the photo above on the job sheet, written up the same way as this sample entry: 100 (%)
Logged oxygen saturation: 91 (%)
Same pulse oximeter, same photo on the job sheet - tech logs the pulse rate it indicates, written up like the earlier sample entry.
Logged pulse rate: 112 (bpm)
